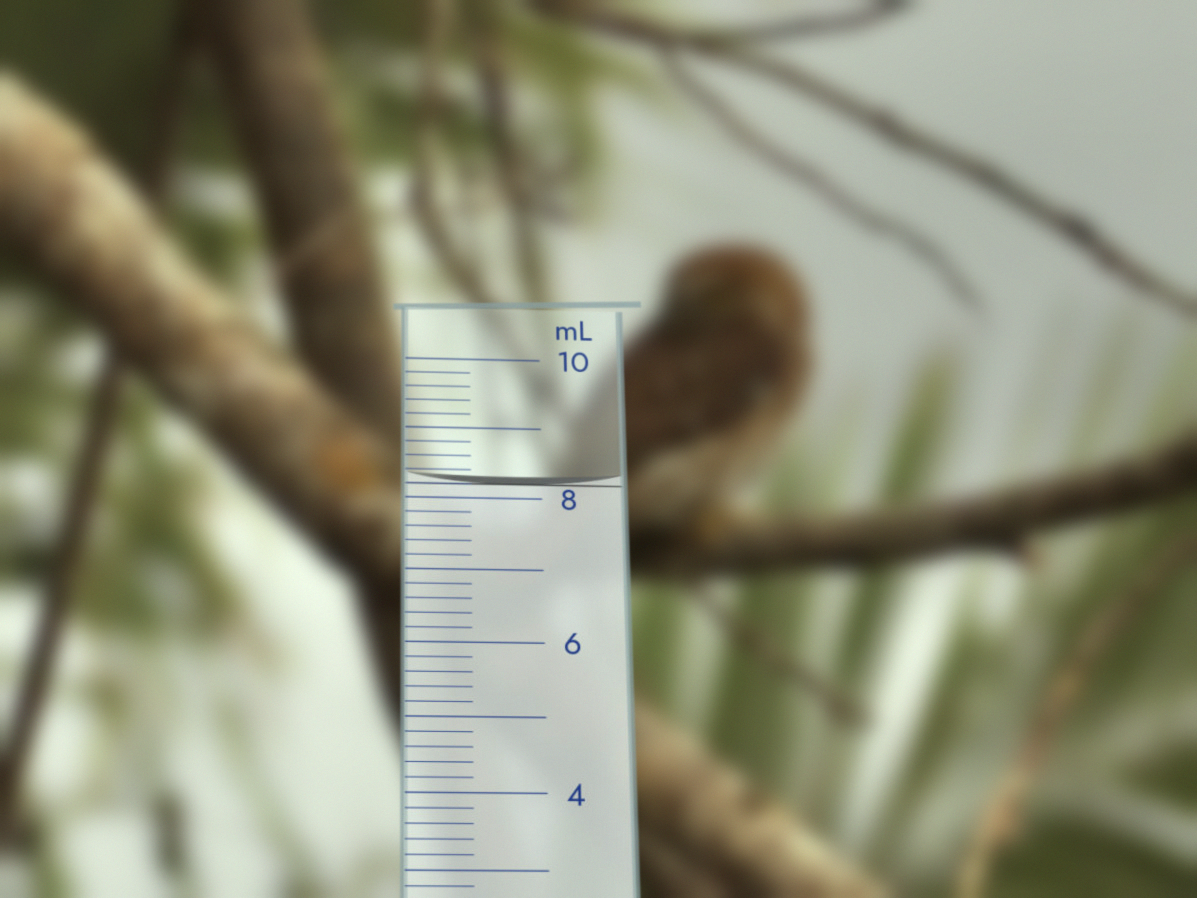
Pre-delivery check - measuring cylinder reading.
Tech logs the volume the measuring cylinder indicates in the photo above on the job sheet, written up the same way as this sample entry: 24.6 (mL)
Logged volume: 8.2 (mL)
